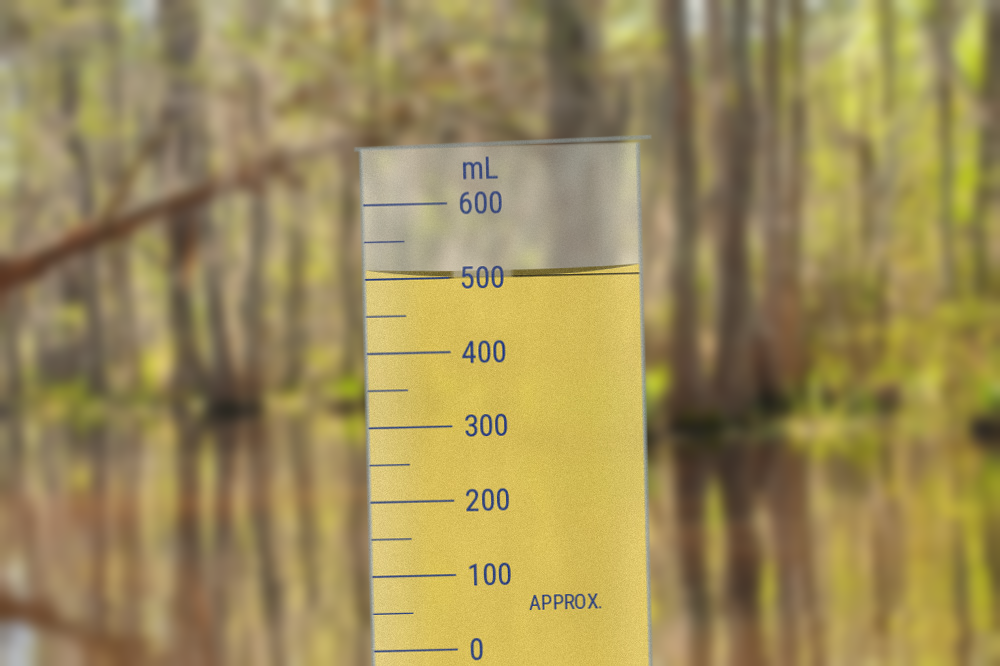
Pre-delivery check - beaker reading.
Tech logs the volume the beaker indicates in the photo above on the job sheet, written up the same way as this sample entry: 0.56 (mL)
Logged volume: 500 (mL)
